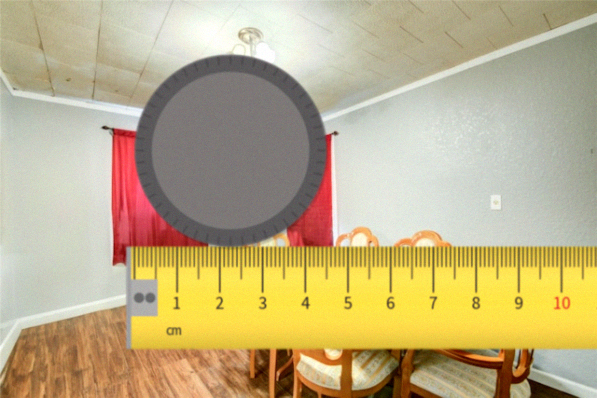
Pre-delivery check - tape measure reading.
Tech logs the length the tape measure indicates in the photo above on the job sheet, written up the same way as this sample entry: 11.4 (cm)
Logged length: 4.5 (cm)
